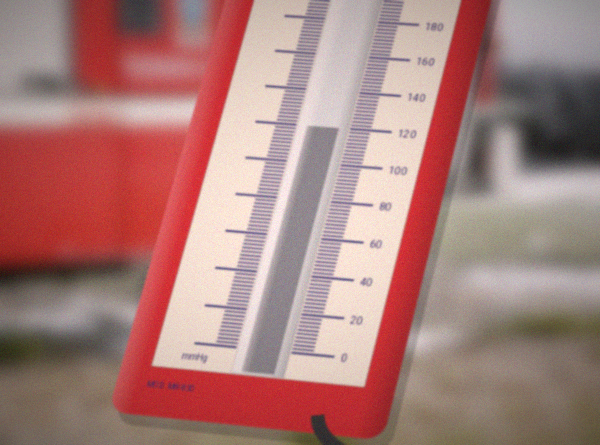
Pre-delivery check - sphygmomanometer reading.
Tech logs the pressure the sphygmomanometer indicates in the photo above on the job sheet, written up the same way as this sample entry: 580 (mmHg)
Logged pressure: 120 (mmHg)
